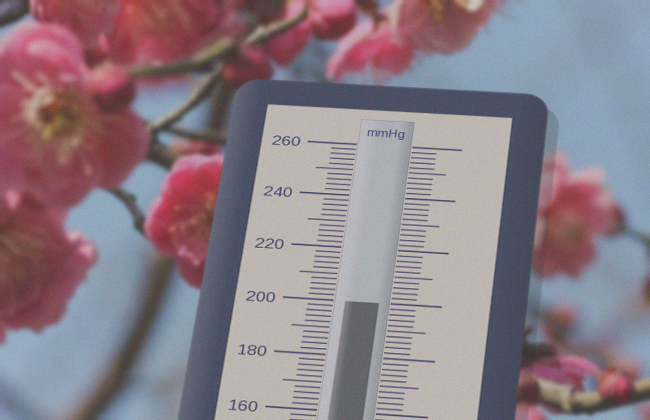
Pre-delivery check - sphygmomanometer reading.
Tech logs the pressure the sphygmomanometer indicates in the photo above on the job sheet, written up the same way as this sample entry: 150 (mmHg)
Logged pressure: 200 (mmHg)
